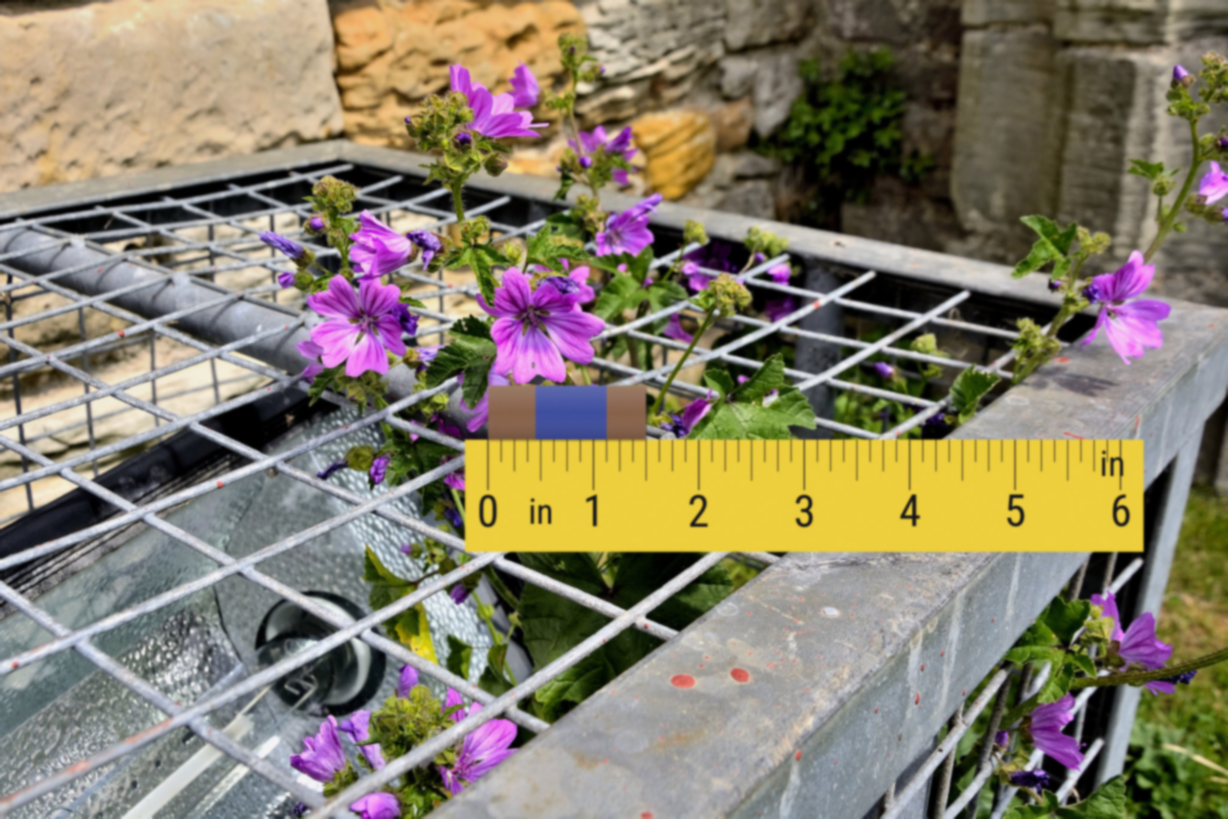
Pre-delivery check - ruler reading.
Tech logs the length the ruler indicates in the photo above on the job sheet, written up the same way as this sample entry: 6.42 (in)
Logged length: 1.5 (in)
